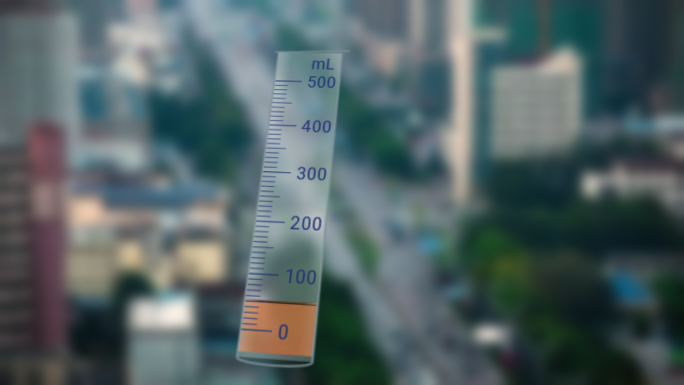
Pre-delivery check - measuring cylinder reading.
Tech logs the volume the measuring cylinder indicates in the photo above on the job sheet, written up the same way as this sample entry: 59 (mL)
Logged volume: 50 (mL)
